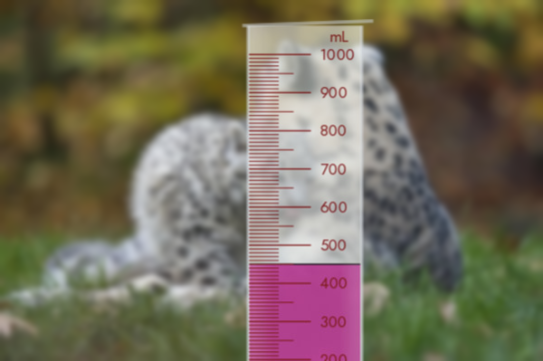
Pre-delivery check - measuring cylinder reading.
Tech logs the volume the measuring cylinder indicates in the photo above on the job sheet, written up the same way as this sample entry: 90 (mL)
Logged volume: 450 (mL)
